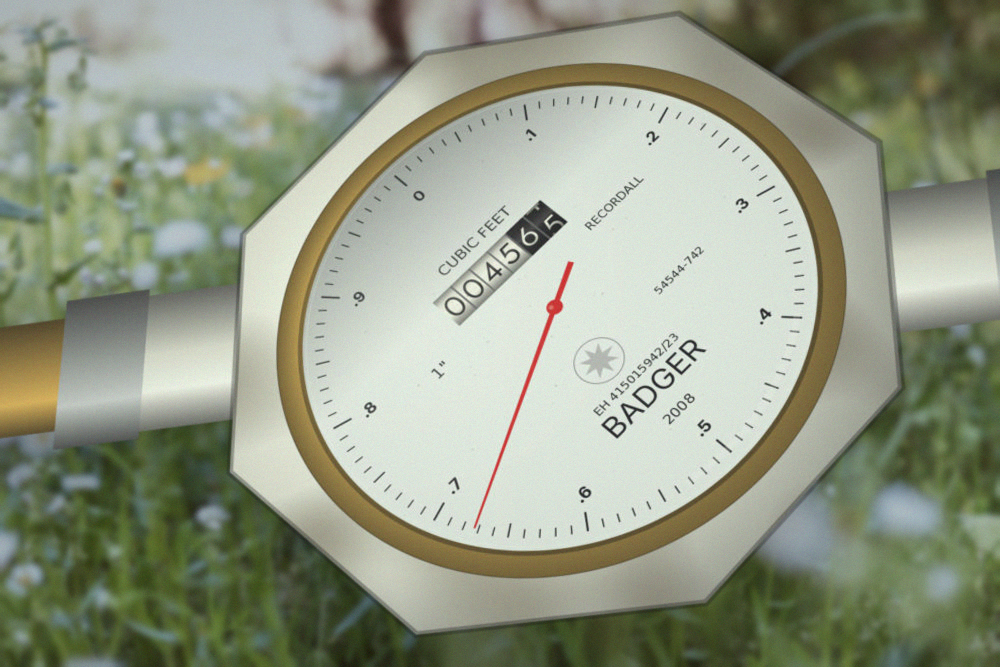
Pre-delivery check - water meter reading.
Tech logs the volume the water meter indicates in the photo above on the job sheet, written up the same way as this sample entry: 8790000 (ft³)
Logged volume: 4564.67 (ft³)
